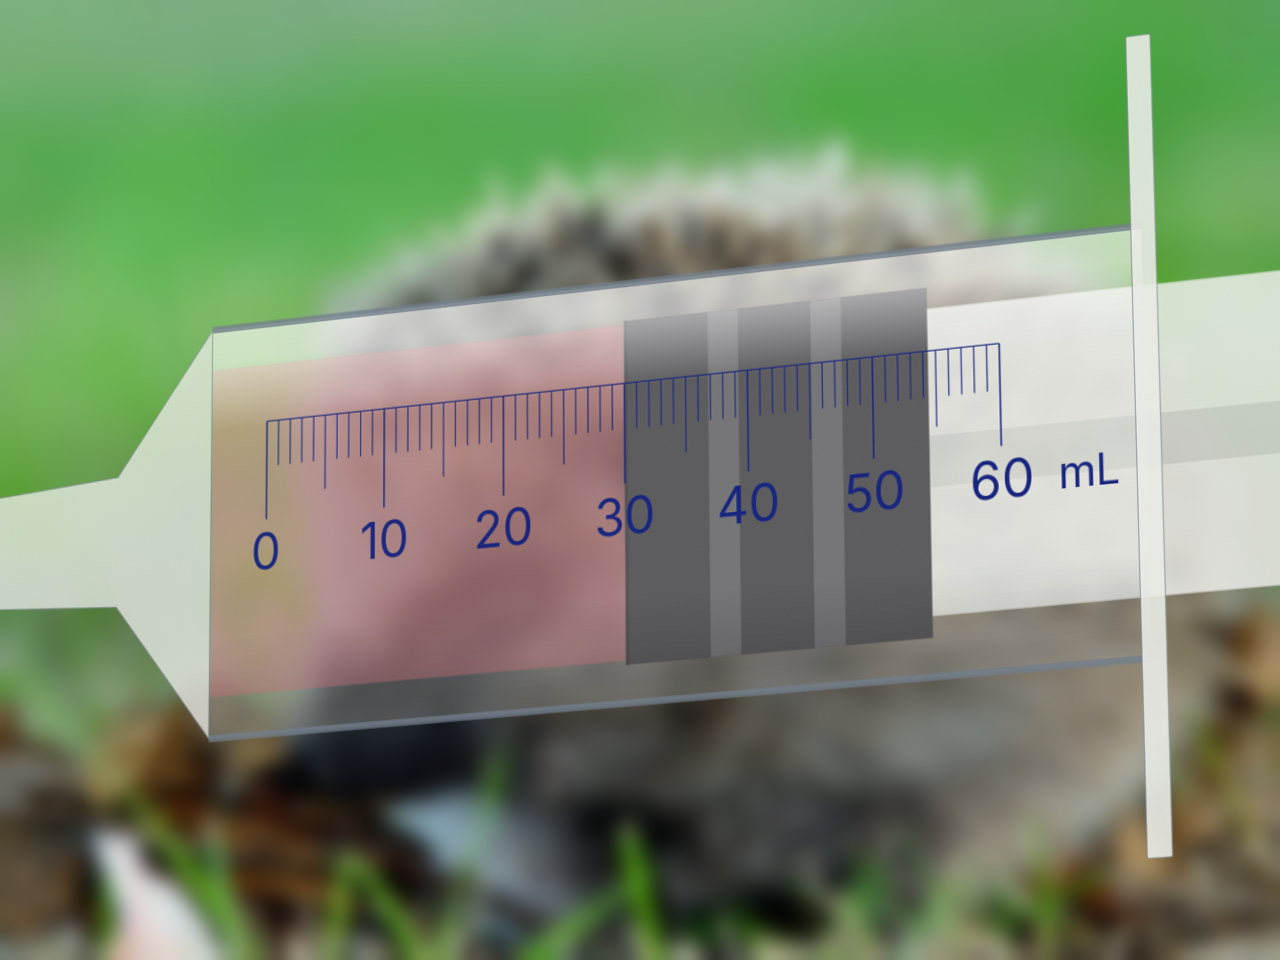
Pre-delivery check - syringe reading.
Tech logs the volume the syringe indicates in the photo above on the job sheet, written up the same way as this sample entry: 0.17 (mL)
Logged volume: 30 (mL)
